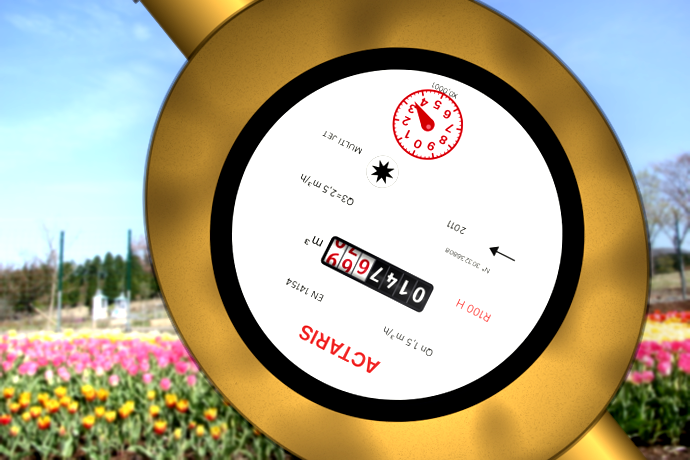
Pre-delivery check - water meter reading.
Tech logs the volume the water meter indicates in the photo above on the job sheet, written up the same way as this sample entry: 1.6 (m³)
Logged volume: 147.6693 (m³)
